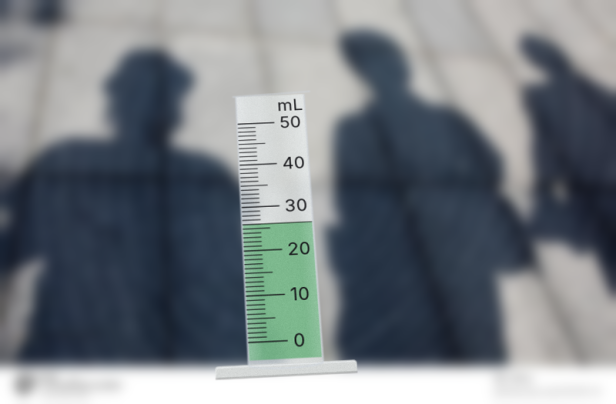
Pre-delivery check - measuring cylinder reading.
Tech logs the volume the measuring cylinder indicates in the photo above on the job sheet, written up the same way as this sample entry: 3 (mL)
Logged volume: 26 (mL)
